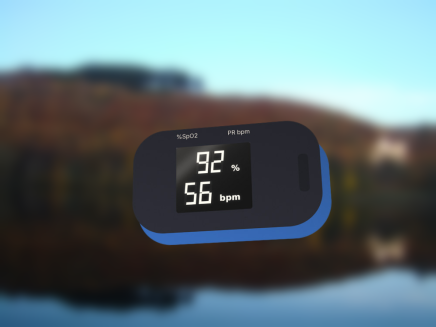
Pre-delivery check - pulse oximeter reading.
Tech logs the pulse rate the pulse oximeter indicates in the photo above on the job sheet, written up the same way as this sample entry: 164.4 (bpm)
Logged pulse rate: 56 (bpm)
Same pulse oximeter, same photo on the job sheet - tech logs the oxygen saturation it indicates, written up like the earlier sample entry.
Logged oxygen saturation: 92 (%)
